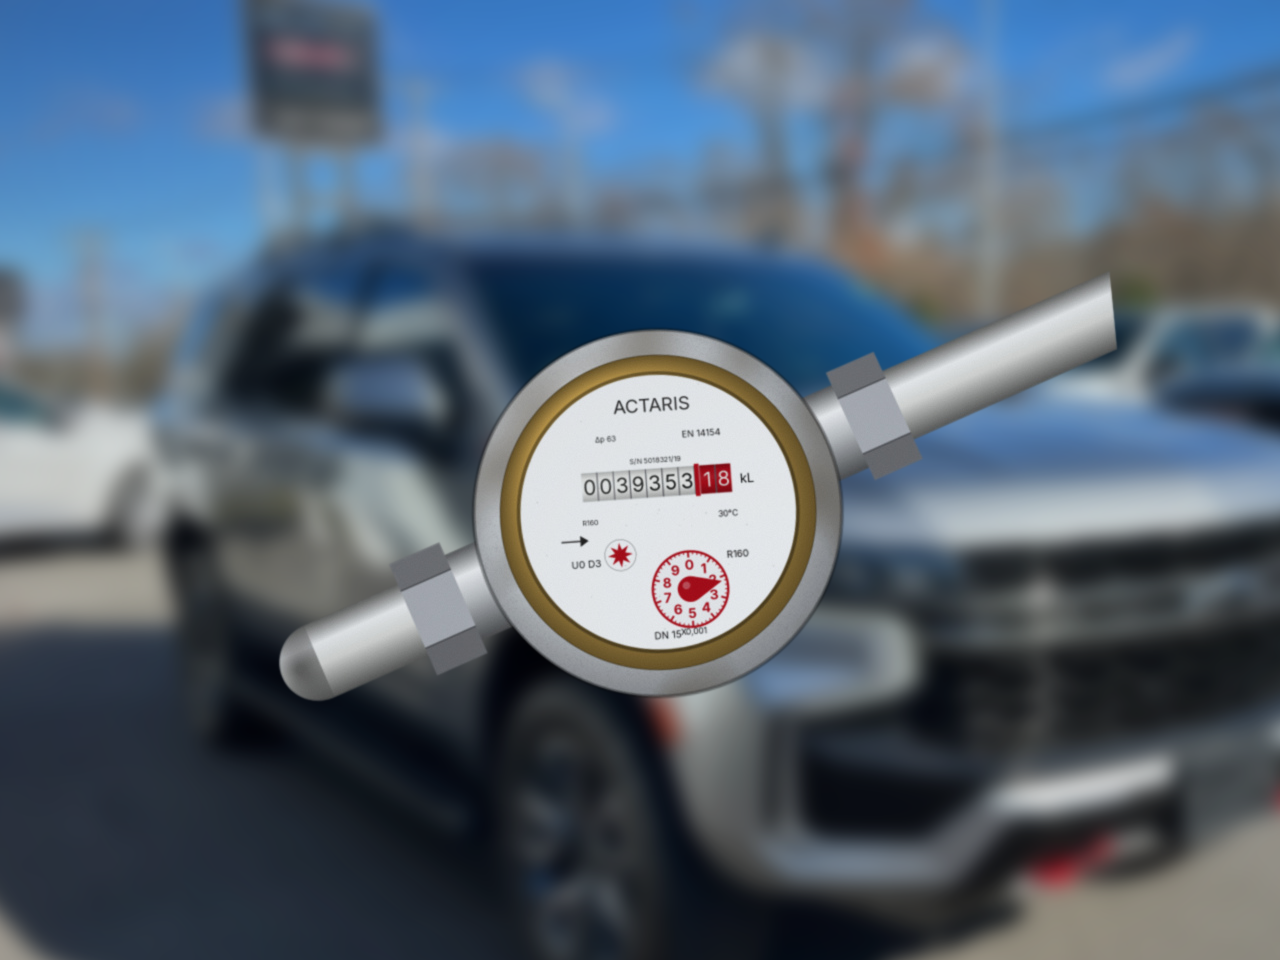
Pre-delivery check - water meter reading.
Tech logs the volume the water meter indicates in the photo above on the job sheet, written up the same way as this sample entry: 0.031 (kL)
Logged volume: 39353.182 (kL)
